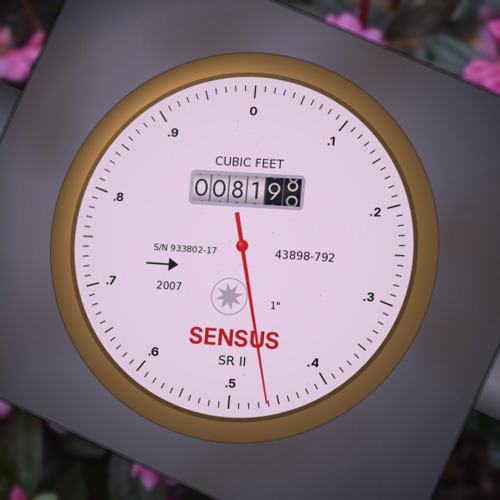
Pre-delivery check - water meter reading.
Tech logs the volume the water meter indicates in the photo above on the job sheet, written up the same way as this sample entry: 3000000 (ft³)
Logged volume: 8198.46 (ft³)
